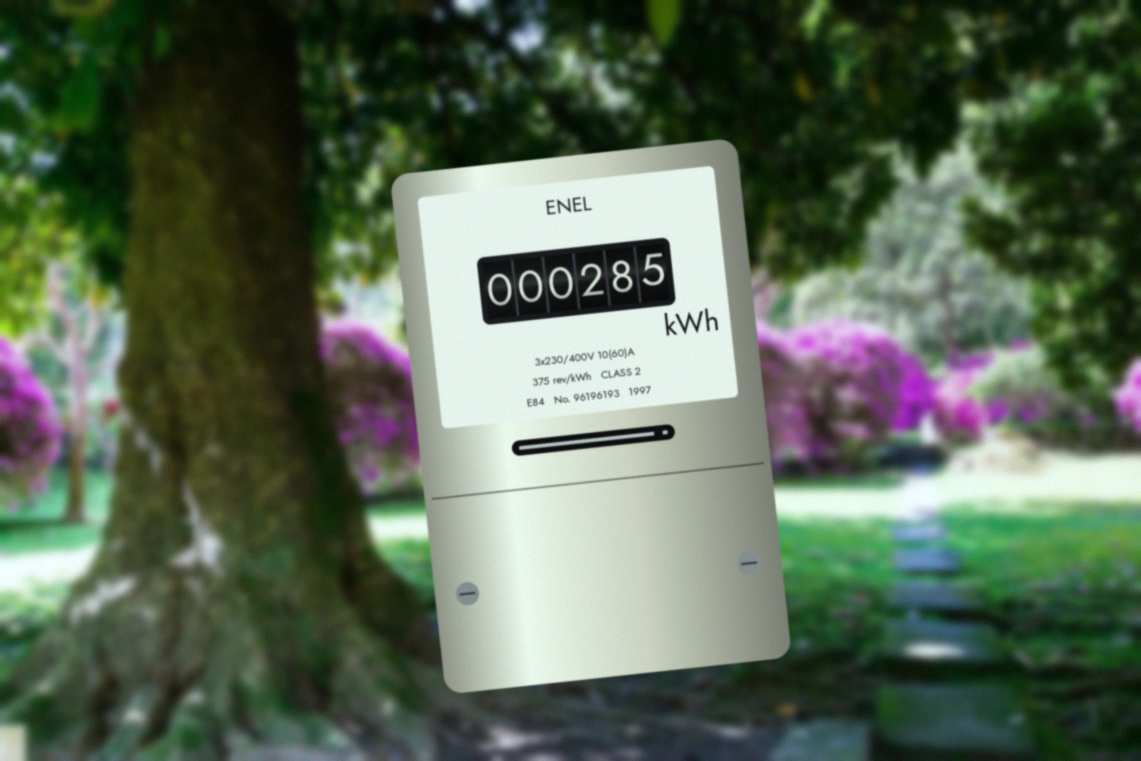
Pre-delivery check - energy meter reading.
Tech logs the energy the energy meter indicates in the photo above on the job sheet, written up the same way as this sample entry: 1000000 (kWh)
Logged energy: 285 (kWh)
